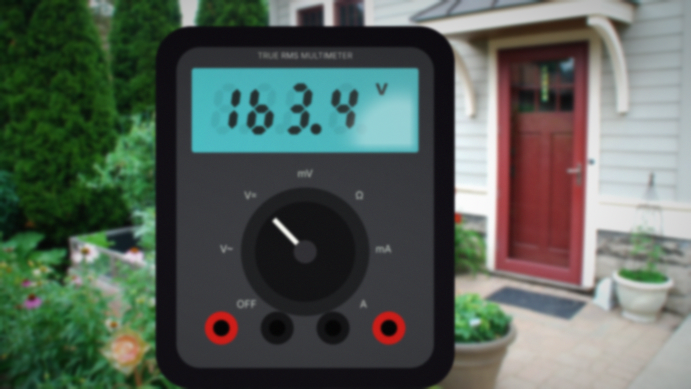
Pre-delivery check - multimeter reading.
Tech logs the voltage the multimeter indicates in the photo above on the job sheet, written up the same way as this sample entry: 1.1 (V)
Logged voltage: 163.4 (V)
